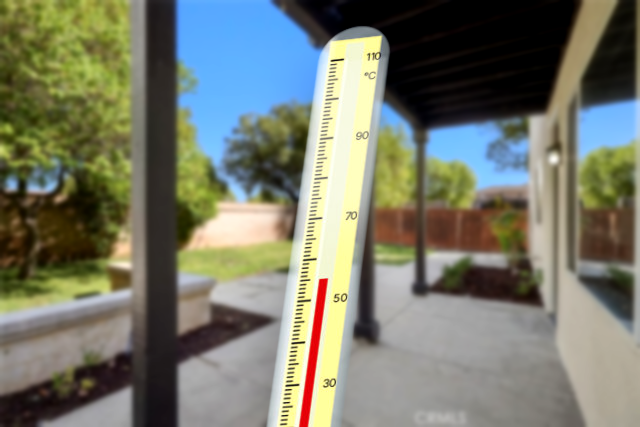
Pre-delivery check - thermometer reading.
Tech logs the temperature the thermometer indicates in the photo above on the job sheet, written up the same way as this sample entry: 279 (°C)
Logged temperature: 55 (°C)
